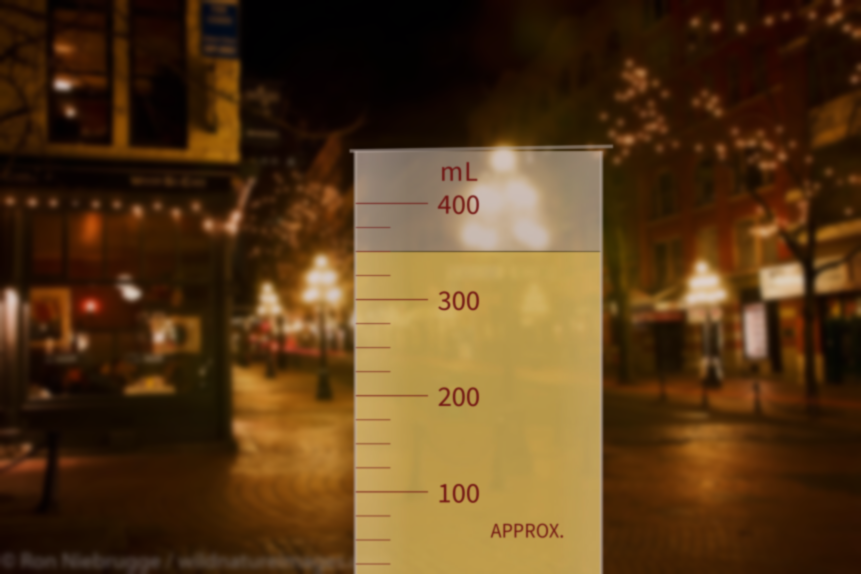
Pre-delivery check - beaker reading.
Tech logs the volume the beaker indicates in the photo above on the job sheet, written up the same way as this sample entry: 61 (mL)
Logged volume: 350 (mL)
